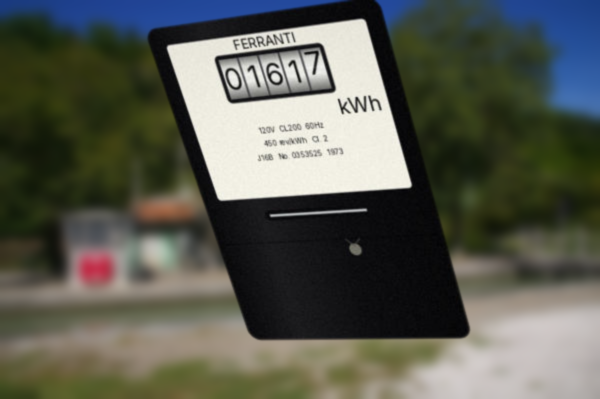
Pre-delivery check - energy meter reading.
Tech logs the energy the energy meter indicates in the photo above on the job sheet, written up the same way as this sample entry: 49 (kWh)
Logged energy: 1617 (kWh)
